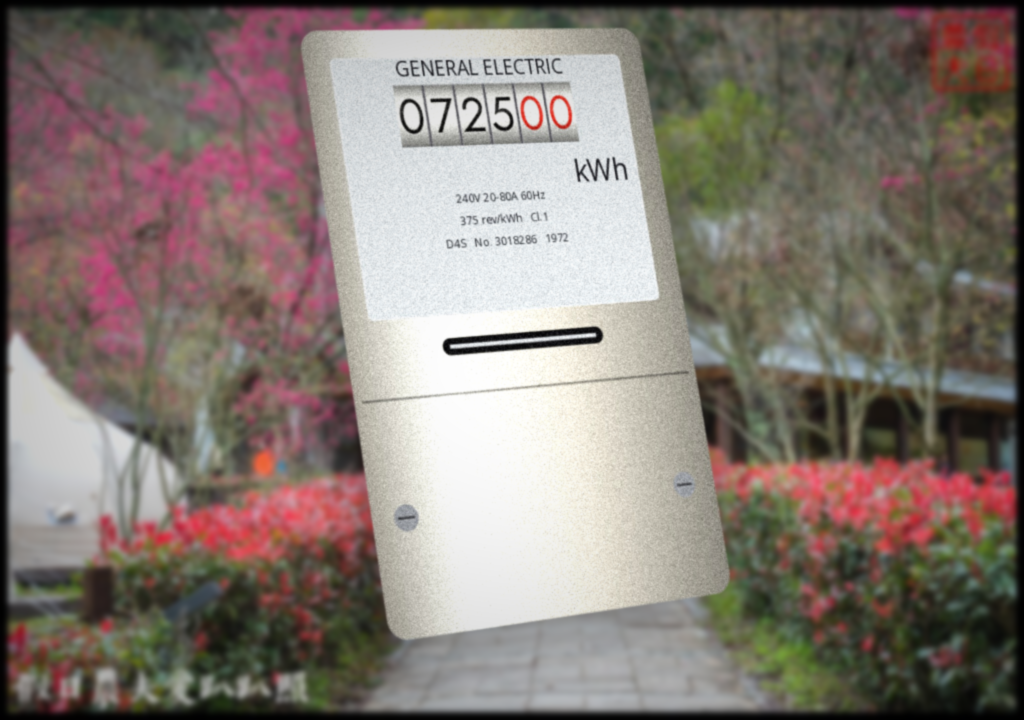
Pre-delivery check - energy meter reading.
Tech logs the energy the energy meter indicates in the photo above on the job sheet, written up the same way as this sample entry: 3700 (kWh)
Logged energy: 725.00 (kWh)
